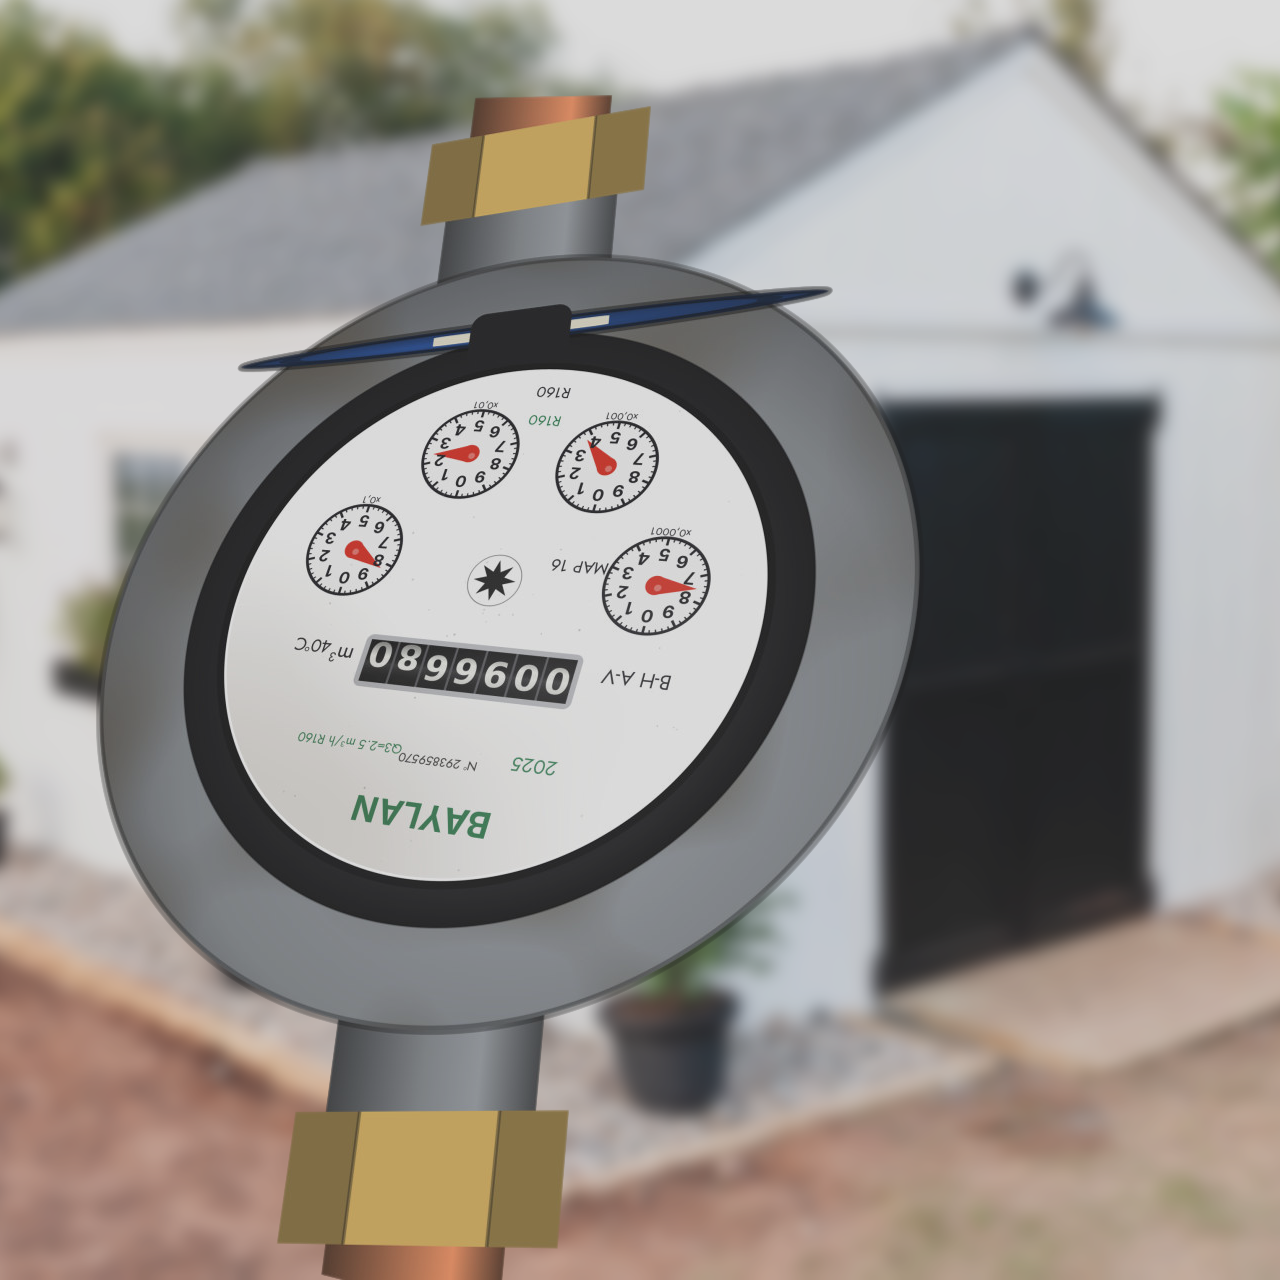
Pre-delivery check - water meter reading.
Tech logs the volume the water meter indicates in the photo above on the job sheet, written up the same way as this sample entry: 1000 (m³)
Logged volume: 96679.8237 (m³)
